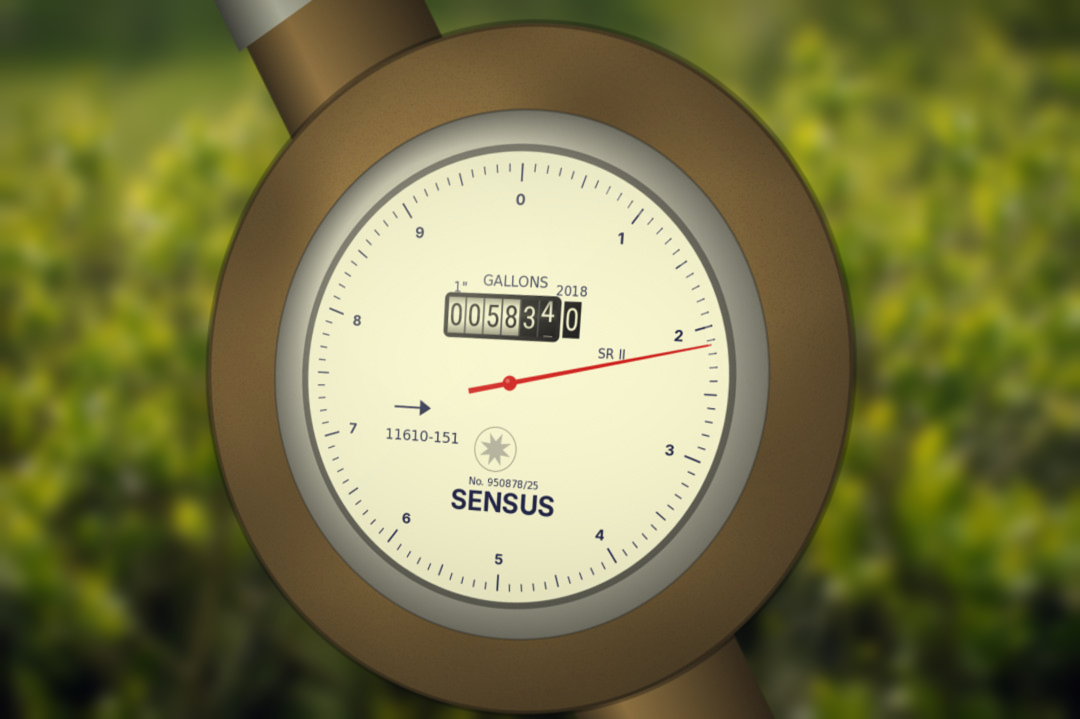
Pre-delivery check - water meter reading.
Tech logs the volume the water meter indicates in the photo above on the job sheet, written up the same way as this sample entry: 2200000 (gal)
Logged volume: 58342.1 (gal)
